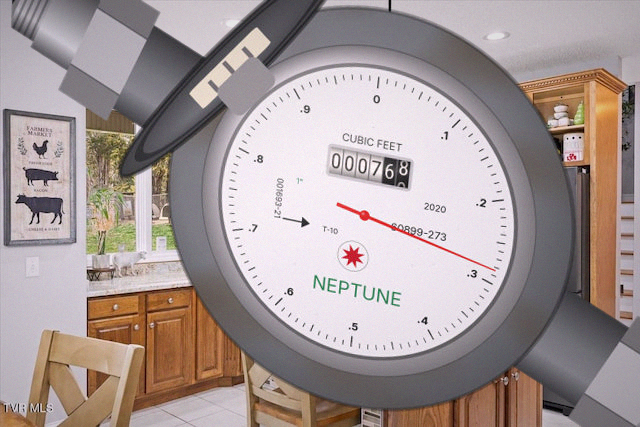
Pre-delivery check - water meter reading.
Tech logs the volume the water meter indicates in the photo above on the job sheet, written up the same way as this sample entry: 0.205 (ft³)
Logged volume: 768.28 (ft³)
